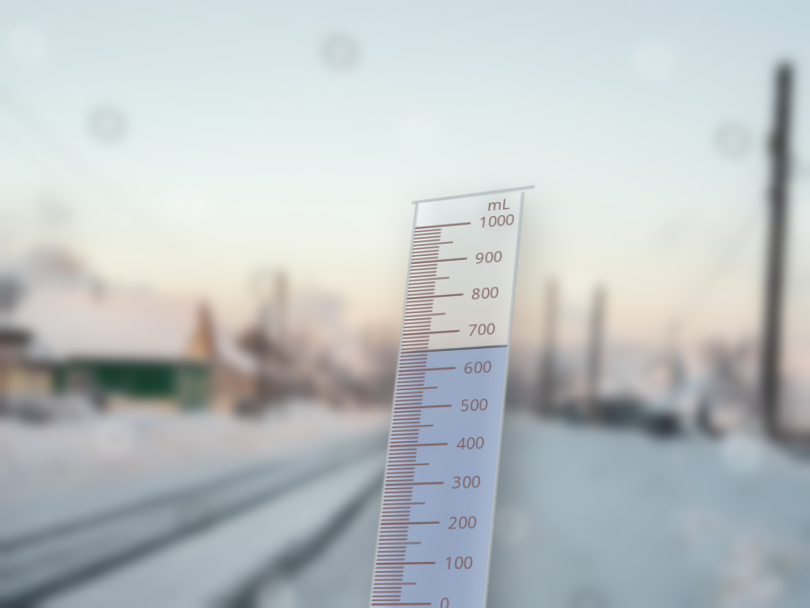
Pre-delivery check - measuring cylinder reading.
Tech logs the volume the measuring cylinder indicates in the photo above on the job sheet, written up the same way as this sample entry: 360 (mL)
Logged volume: 650 (mL)
